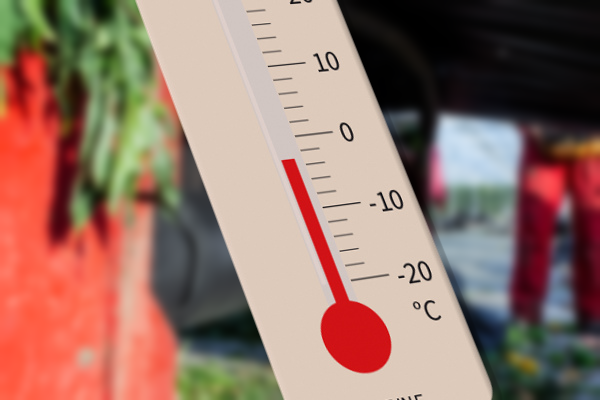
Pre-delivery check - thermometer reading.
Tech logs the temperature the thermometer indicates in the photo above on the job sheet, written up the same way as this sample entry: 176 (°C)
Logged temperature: -3 (°C)
